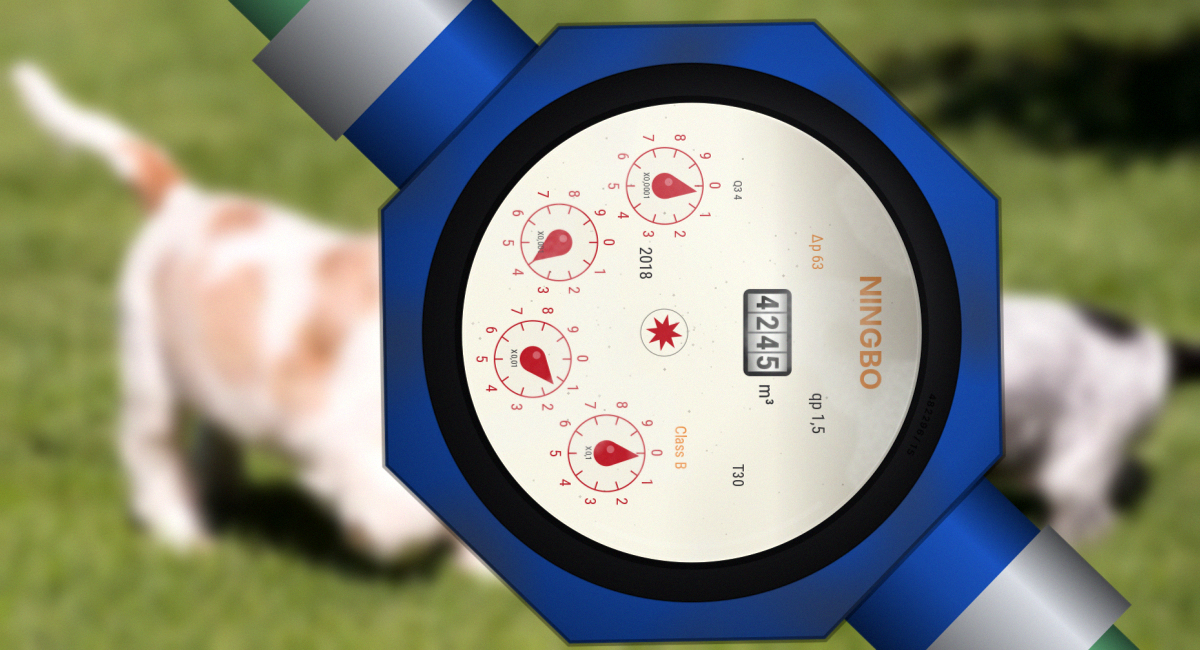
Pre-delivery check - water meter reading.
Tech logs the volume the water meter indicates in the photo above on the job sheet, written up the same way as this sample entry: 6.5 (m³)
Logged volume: 4245.0140 (m³)
